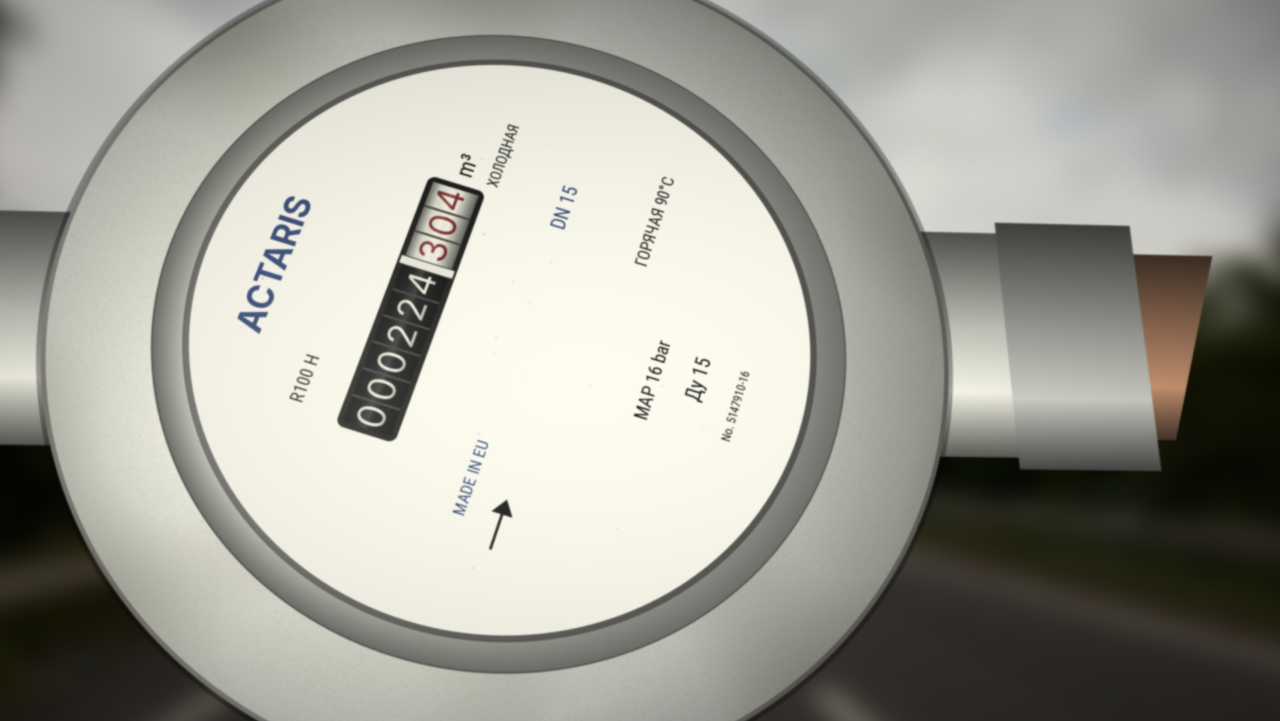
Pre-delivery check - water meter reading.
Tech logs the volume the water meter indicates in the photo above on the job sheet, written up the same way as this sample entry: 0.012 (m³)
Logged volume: 224.304 (m³)
